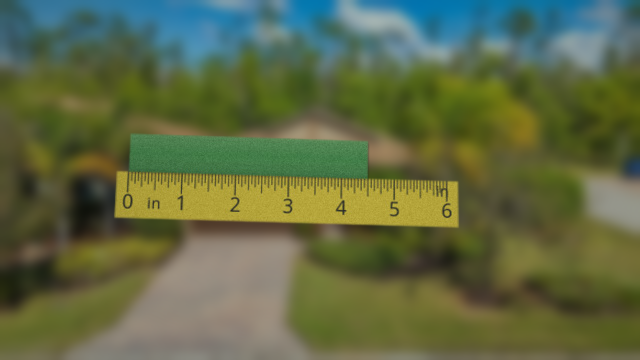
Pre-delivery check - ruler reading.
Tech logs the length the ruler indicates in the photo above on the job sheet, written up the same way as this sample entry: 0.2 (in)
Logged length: 4.5 (in)
